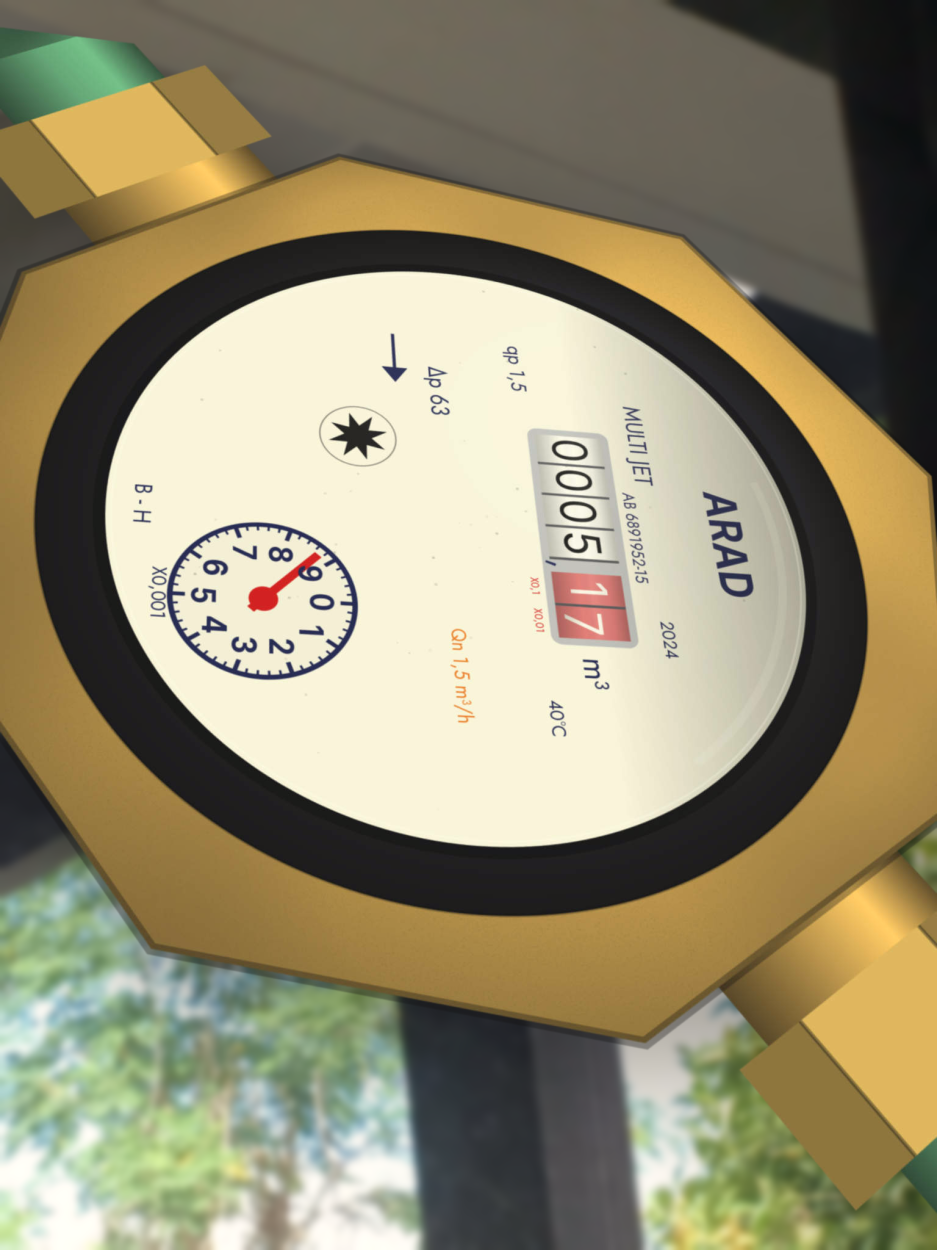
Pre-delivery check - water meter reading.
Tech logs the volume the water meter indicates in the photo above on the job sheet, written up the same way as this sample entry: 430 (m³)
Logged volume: 5.168 (m³)
